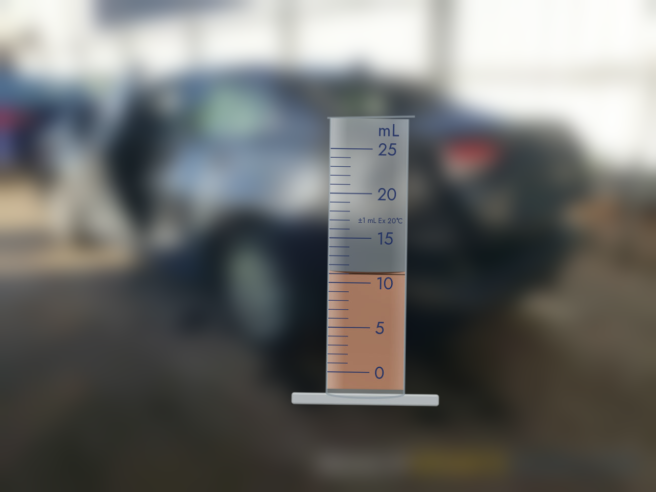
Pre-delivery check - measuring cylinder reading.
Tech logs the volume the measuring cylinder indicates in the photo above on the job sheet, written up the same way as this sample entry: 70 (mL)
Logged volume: 11 (mL)
